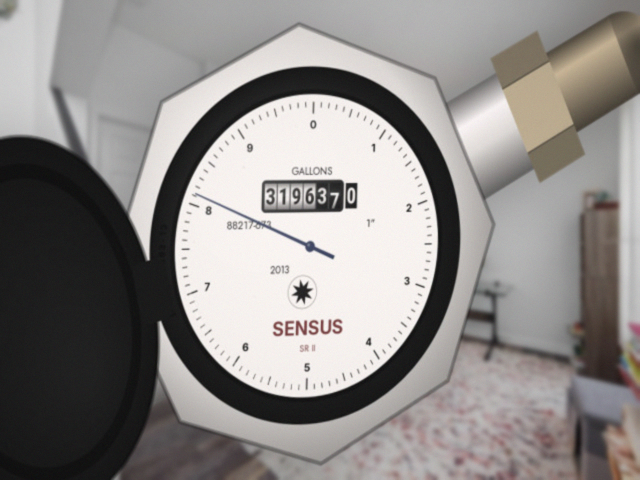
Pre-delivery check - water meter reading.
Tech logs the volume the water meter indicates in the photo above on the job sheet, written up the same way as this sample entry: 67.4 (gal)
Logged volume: 3196368.1 (gal)
